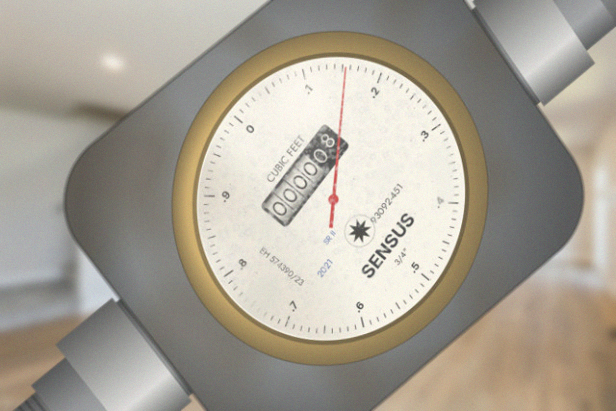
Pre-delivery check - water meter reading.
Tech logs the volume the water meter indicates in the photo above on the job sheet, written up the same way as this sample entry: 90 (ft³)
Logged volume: 8.15 (ft³)
